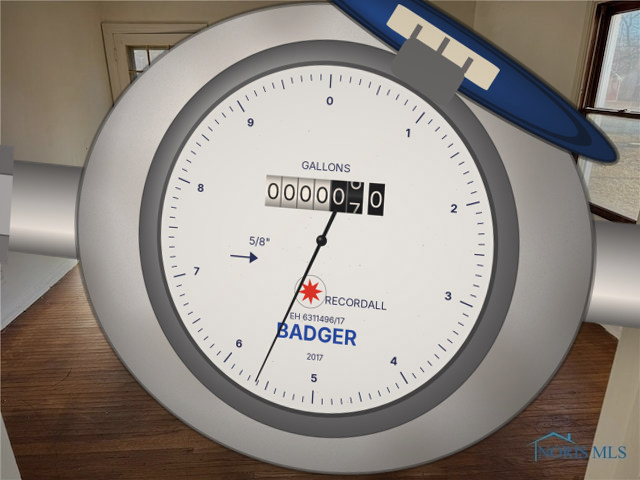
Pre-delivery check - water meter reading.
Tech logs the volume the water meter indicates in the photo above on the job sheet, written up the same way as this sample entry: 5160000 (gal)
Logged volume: 65.6 (gal)
